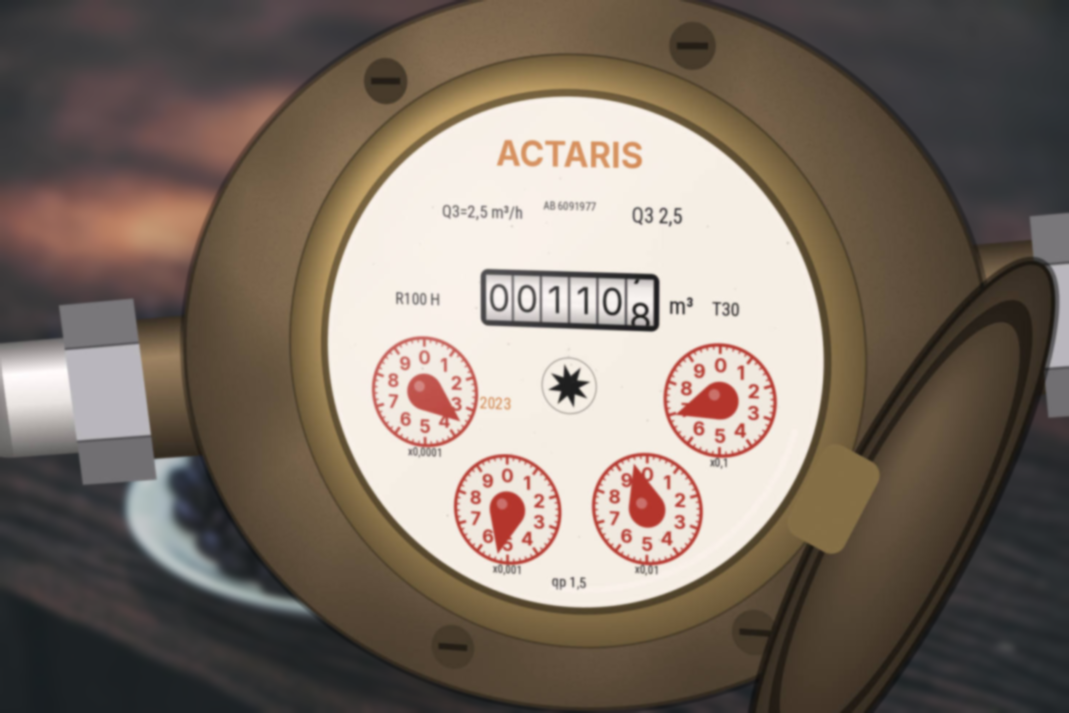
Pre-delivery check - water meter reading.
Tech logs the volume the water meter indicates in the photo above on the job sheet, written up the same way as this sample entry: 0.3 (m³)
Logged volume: 1107.6953 (m³)
